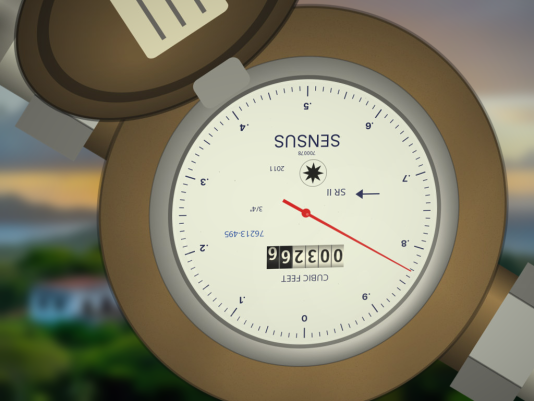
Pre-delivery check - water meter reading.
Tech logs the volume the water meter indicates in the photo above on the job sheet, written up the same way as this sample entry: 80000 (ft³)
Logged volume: 3265.83 (ft³)
